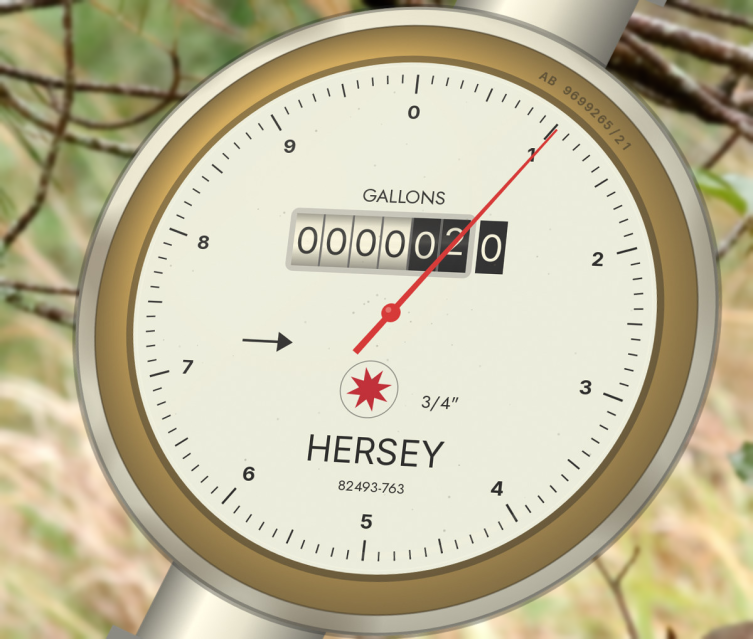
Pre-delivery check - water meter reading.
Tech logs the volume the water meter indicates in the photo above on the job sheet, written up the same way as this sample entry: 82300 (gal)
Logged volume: 21.0 (gal)
